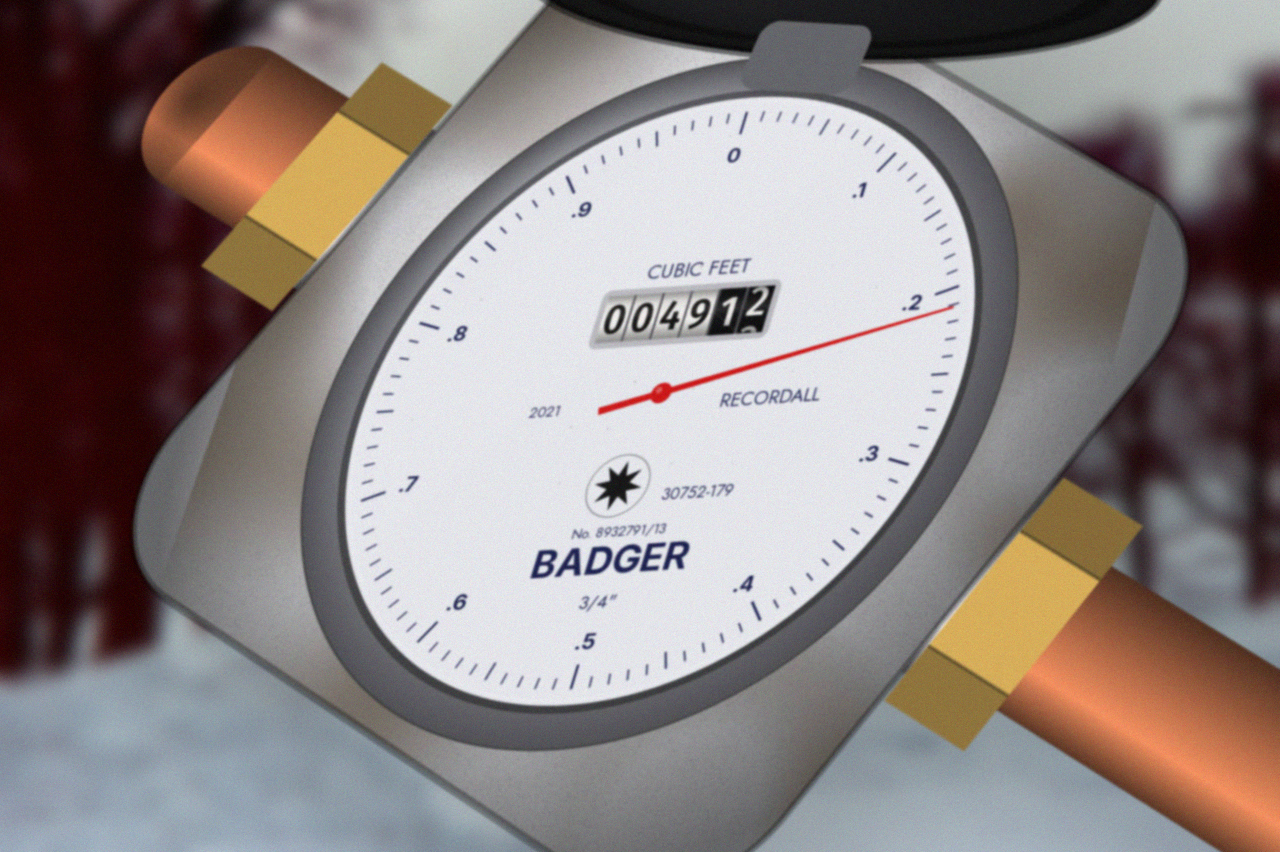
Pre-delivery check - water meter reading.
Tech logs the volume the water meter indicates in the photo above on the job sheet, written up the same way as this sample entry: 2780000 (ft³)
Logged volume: 4912.21 (ft³)
